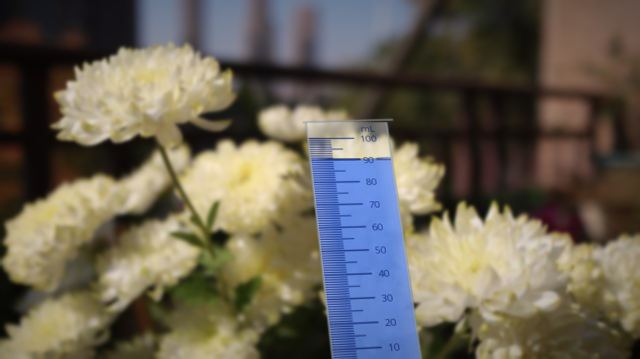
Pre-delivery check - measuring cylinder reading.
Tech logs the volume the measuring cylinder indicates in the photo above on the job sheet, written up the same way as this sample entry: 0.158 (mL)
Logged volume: 90 (mL)
